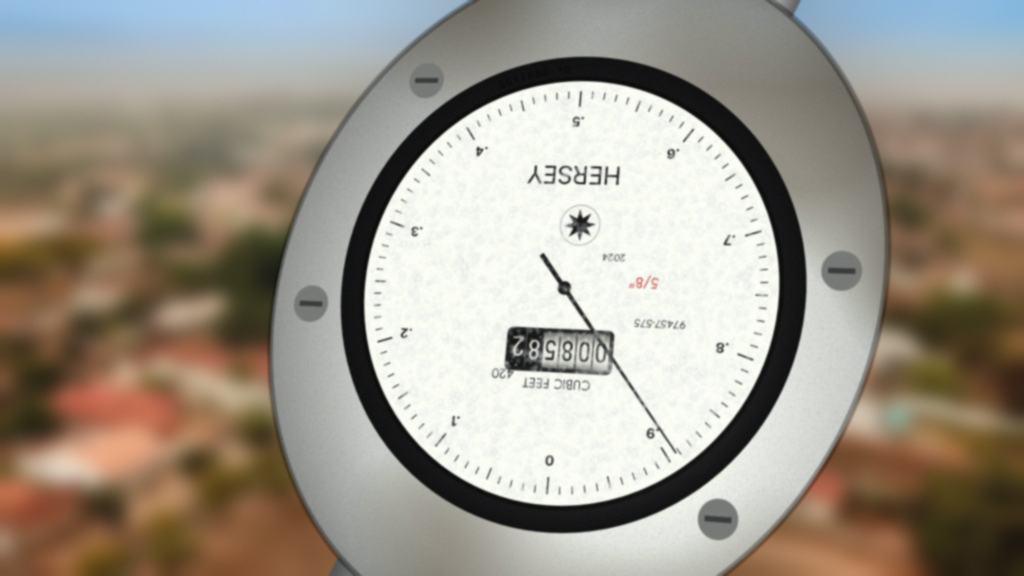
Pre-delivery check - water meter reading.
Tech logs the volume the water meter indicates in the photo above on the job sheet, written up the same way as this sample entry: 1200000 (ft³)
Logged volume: 8581.89 (ft³)
